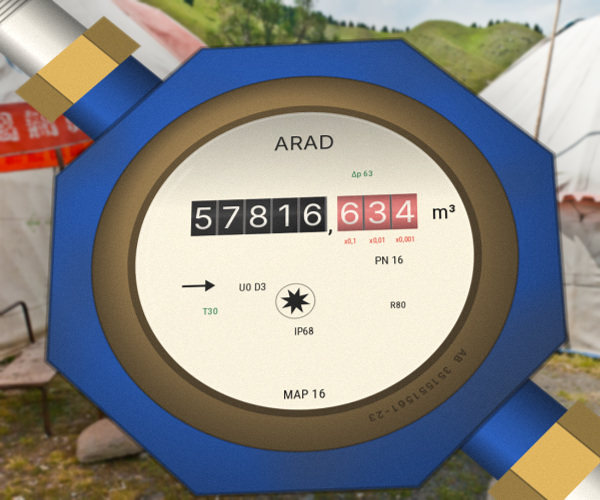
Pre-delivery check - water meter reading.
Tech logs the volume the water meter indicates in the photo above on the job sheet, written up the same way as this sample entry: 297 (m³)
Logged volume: 57816.634 (m³)
